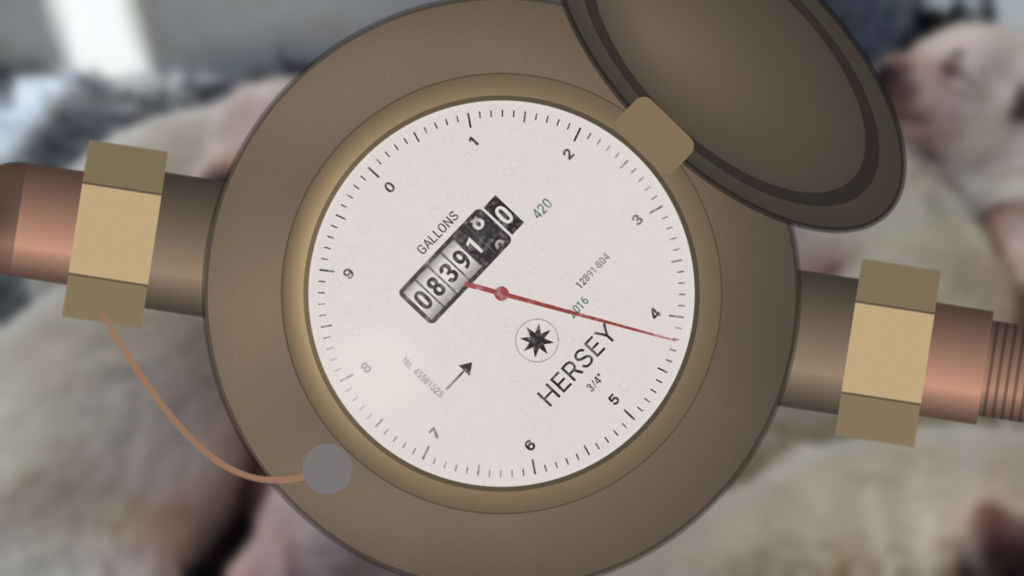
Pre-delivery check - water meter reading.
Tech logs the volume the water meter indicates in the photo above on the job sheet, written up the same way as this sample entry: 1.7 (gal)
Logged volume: 839184.2 (gal)
